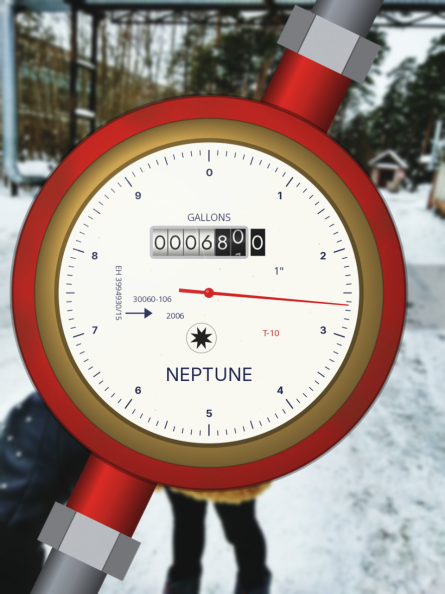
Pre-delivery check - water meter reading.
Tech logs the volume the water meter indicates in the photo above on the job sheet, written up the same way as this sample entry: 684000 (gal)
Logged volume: 6802.6 (gal)
